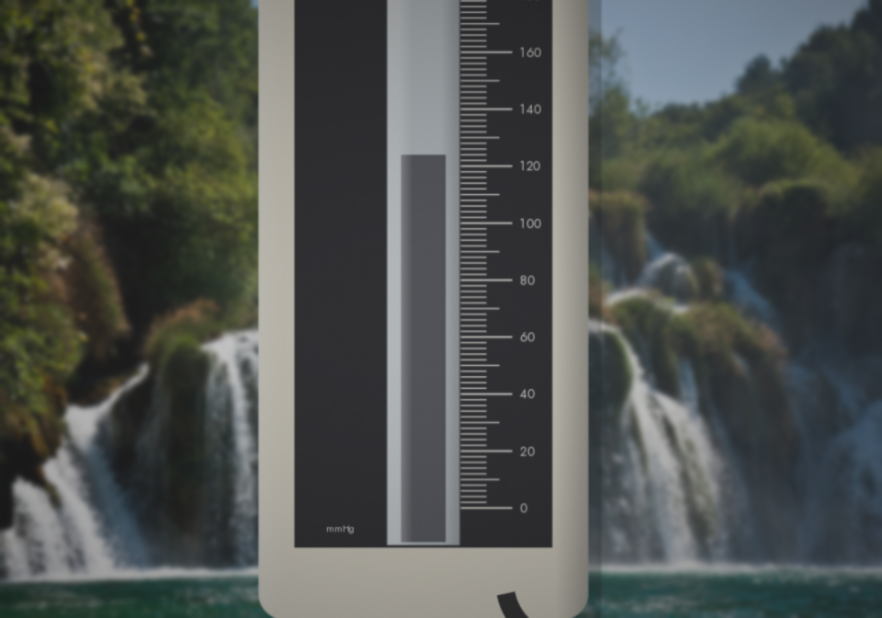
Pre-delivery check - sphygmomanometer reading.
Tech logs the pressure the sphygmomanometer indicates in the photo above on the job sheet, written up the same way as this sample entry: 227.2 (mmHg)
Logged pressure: 124 (mmHg)
